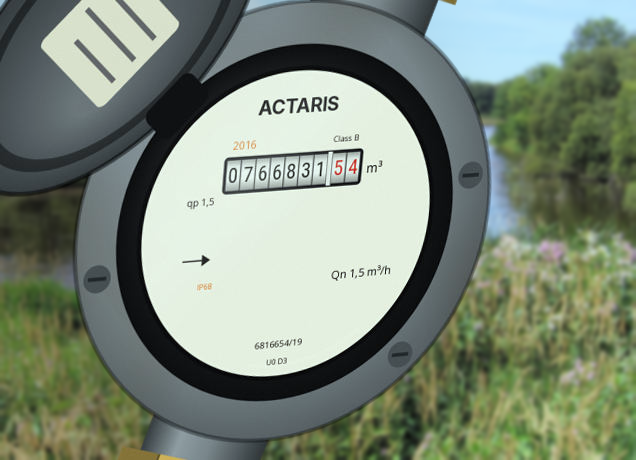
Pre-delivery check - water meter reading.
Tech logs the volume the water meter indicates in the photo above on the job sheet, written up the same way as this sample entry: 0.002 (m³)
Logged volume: 766831.54 (m³)
